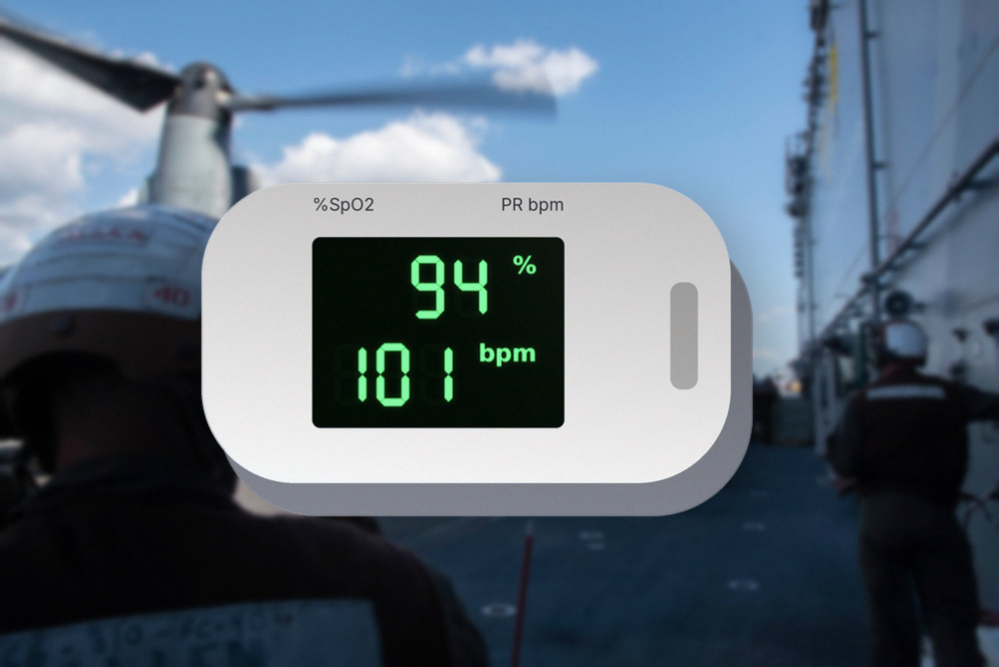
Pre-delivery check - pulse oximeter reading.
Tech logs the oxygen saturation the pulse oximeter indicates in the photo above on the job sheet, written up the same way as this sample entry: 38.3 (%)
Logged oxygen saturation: 94 (%)
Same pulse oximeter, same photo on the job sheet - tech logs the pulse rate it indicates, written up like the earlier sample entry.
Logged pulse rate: 101 (bpm)
